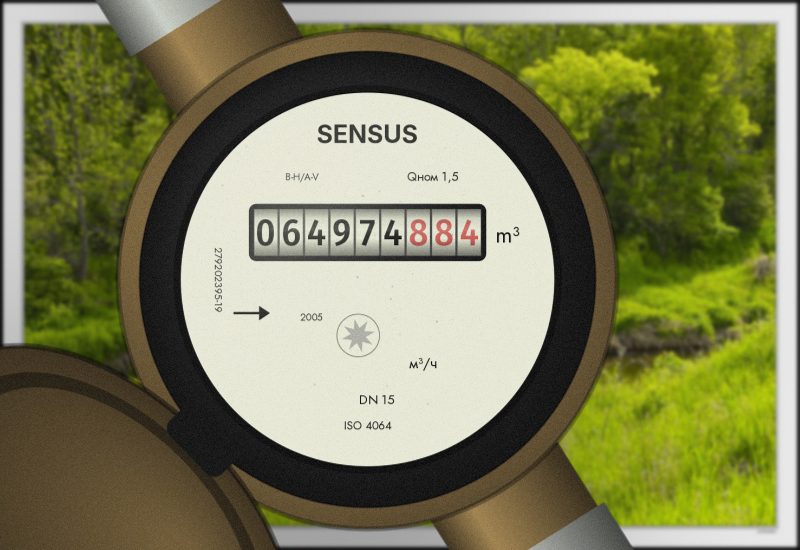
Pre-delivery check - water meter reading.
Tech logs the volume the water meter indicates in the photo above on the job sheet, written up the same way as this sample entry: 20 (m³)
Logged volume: 64974.884 (m³)
